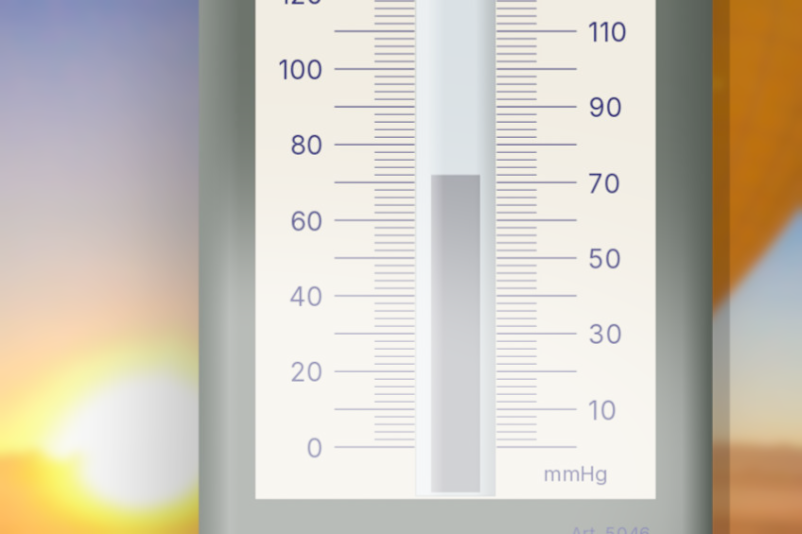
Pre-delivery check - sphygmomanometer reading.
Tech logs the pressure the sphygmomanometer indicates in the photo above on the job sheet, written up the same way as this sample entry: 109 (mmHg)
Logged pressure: 72 (mmHg)
